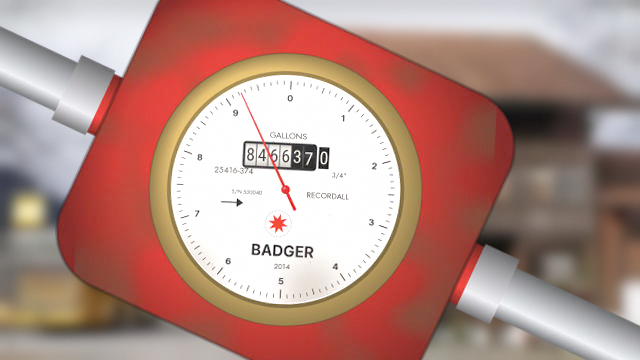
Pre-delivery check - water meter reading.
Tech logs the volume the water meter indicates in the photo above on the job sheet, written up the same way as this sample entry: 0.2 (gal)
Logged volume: 8466369.2 (gal)
